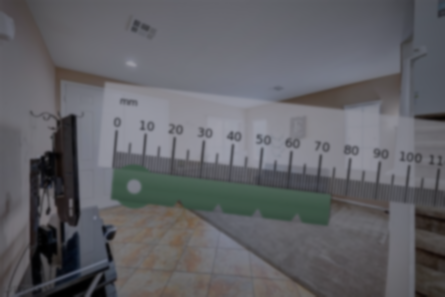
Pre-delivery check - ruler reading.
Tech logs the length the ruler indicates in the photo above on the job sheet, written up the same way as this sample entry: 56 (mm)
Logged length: 75 (mm)
